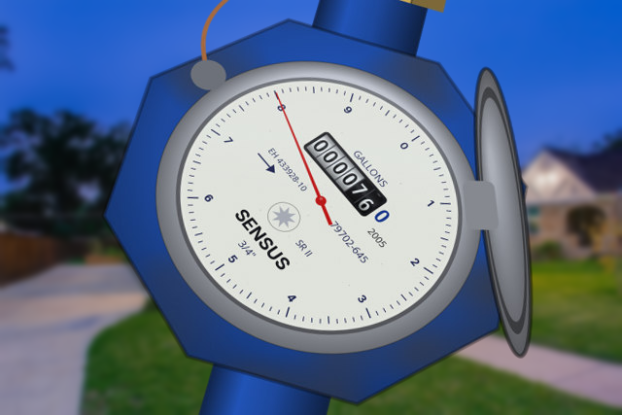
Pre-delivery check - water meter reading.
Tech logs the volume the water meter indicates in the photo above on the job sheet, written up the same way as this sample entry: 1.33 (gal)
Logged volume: 758.0 (gal)
